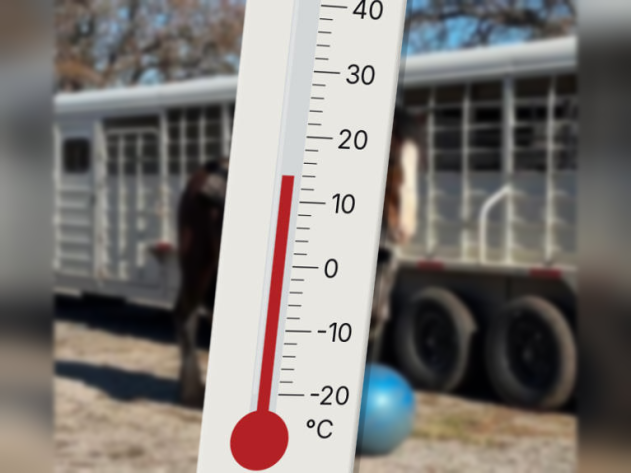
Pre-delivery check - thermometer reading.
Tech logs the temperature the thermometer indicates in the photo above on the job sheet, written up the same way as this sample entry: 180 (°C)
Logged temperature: 14 (°C)
